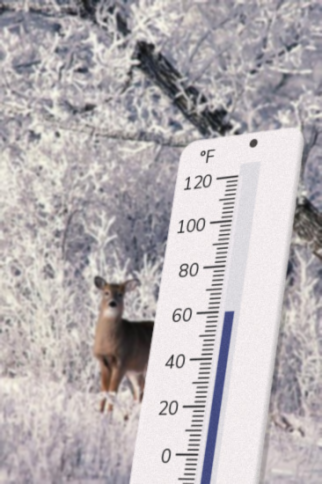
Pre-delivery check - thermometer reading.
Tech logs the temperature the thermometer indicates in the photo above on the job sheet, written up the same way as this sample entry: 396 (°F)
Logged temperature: 60 (°F)
